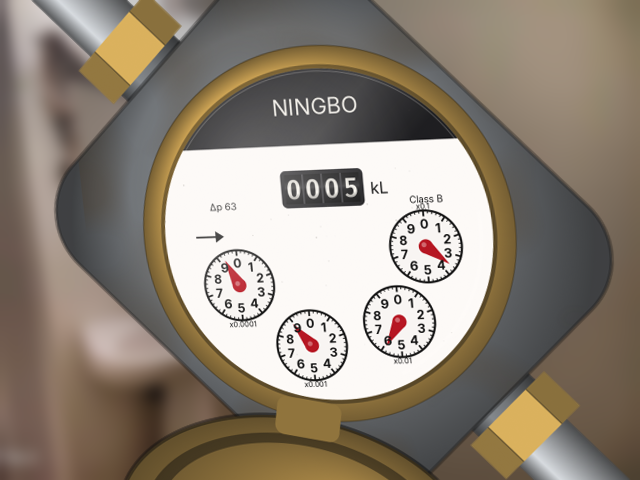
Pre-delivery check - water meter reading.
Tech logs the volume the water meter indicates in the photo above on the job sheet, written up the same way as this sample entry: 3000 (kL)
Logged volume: 5.3589 (kL)
